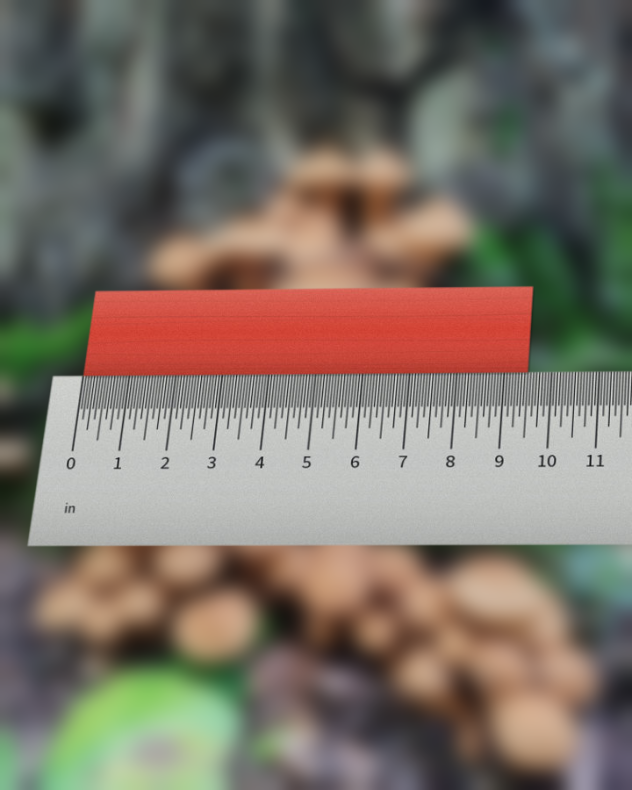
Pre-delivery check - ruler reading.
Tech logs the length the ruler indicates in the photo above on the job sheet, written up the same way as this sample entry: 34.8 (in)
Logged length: 9.5 (in)
